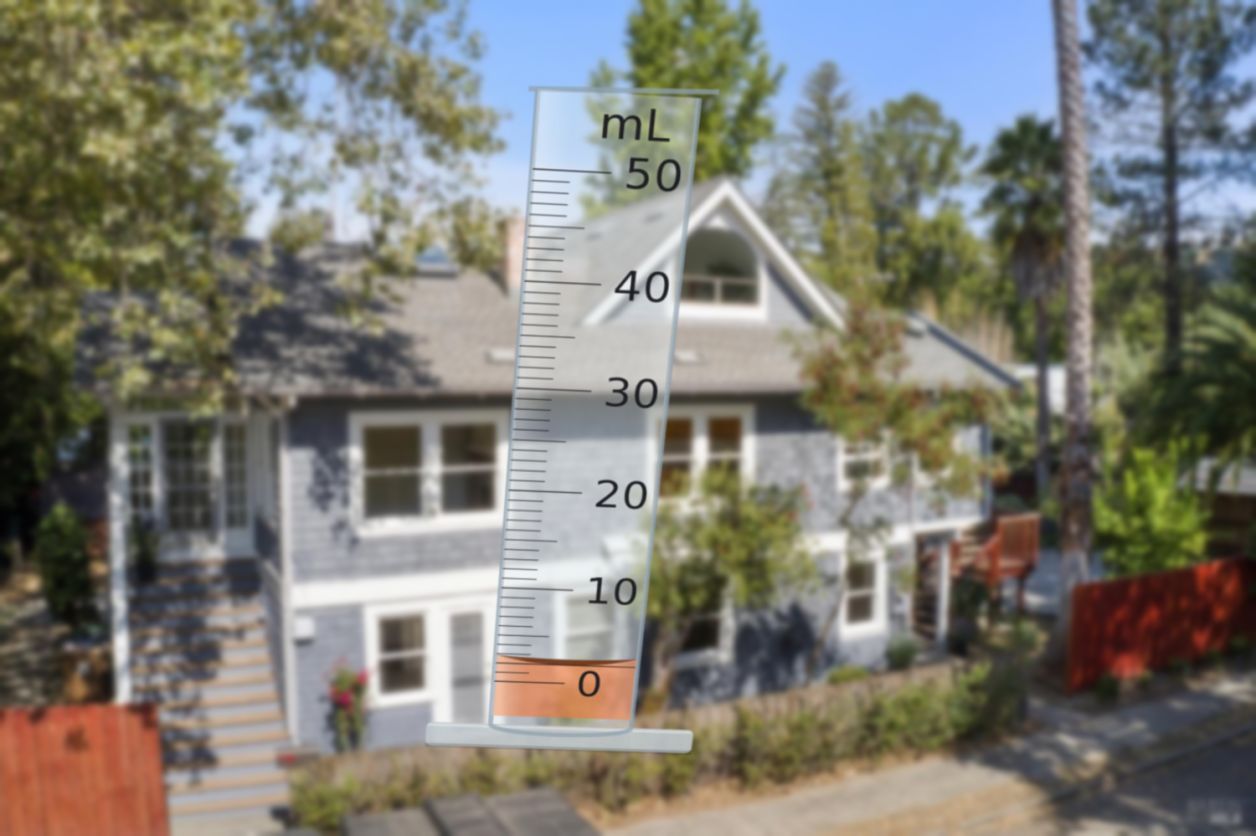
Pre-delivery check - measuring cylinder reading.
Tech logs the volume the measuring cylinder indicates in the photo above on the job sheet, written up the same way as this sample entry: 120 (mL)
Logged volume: 2 (mL)
